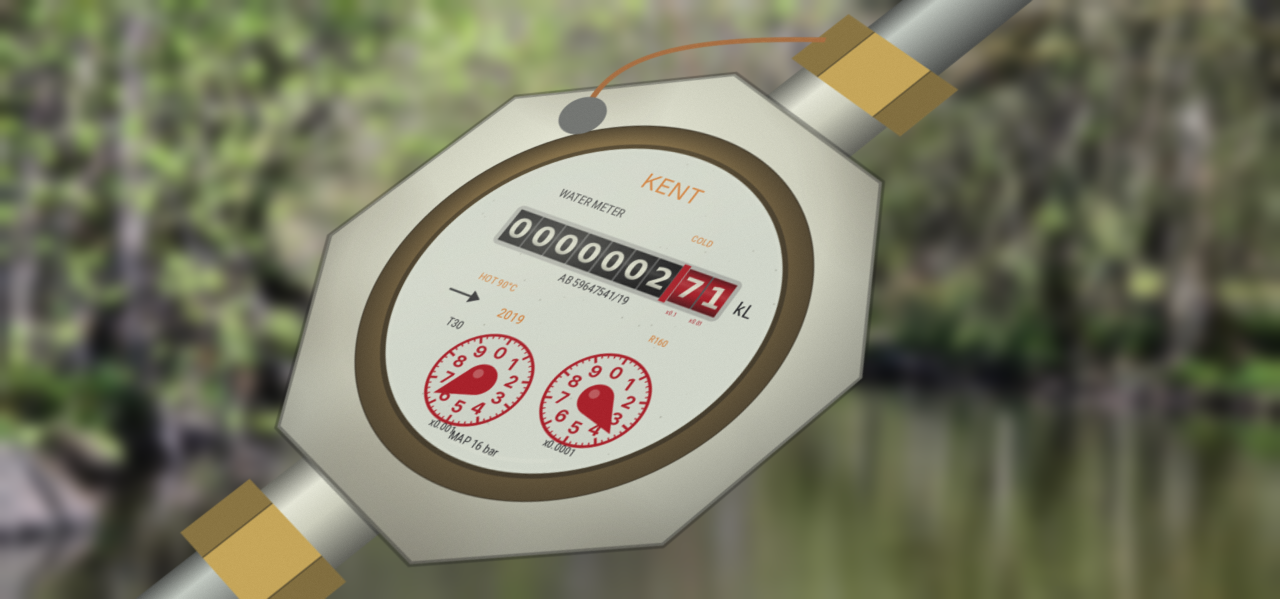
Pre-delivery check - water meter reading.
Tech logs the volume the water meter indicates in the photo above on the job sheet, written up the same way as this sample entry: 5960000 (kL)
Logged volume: 2.7163 (kL)
